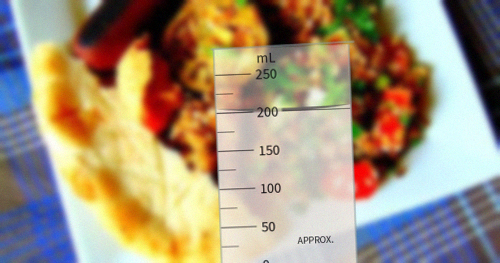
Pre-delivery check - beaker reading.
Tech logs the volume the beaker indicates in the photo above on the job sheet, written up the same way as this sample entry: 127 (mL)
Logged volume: 200 (mL)
